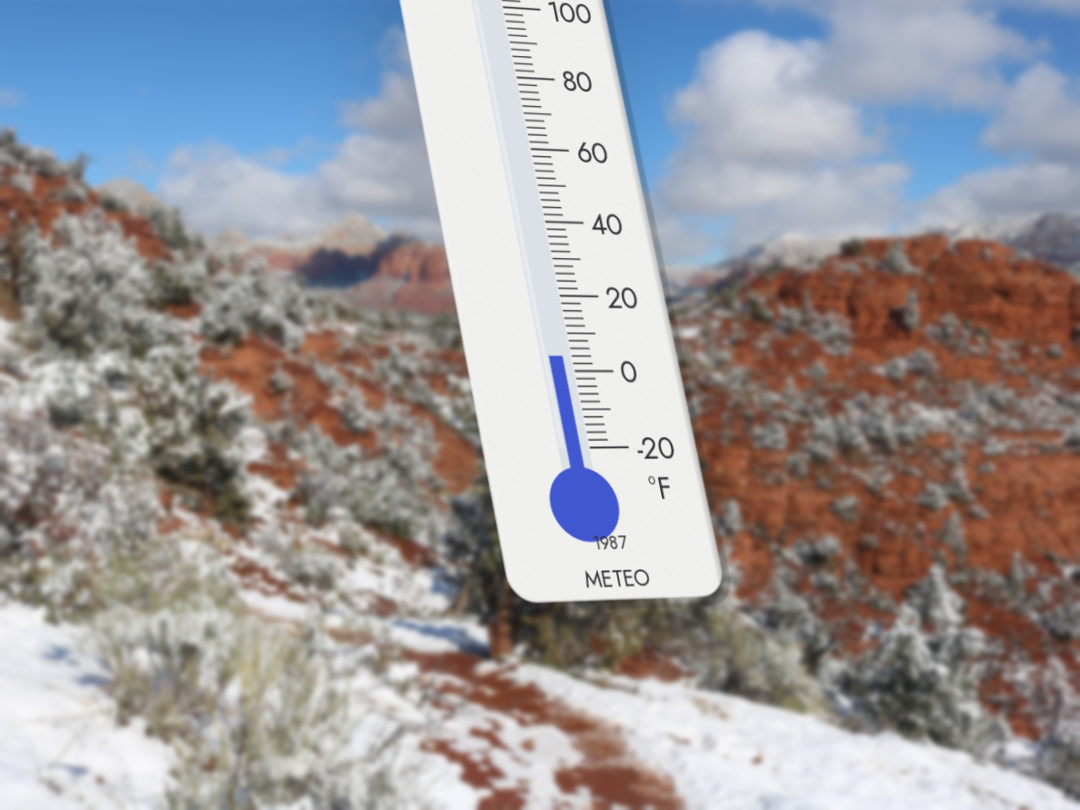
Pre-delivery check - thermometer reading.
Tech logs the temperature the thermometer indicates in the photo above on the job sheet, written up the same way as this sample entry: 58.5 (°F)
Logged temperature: 4 (°F)
